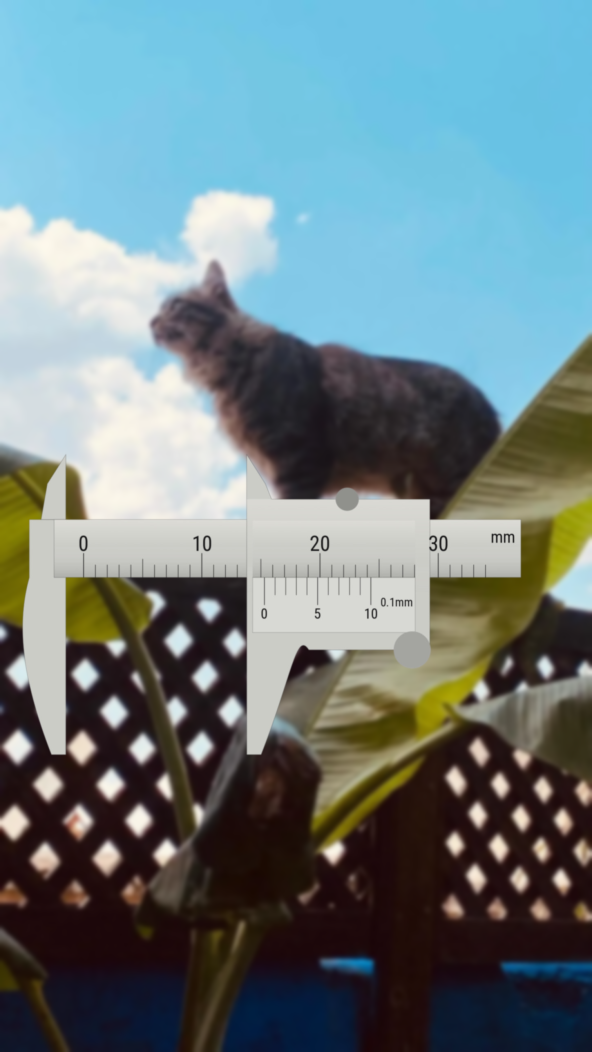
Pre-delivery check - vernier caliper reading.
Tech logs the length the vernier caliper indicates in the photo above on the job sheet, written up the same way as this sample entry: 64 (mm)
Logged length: 15.3 (mm)
